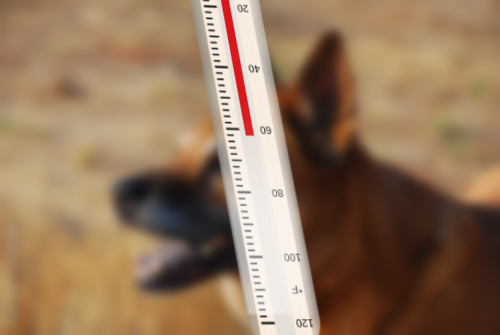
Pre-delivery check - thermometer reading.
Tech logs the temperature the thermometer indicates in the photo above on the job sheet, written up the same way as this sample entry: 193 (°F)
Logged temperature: 62 (°F)
